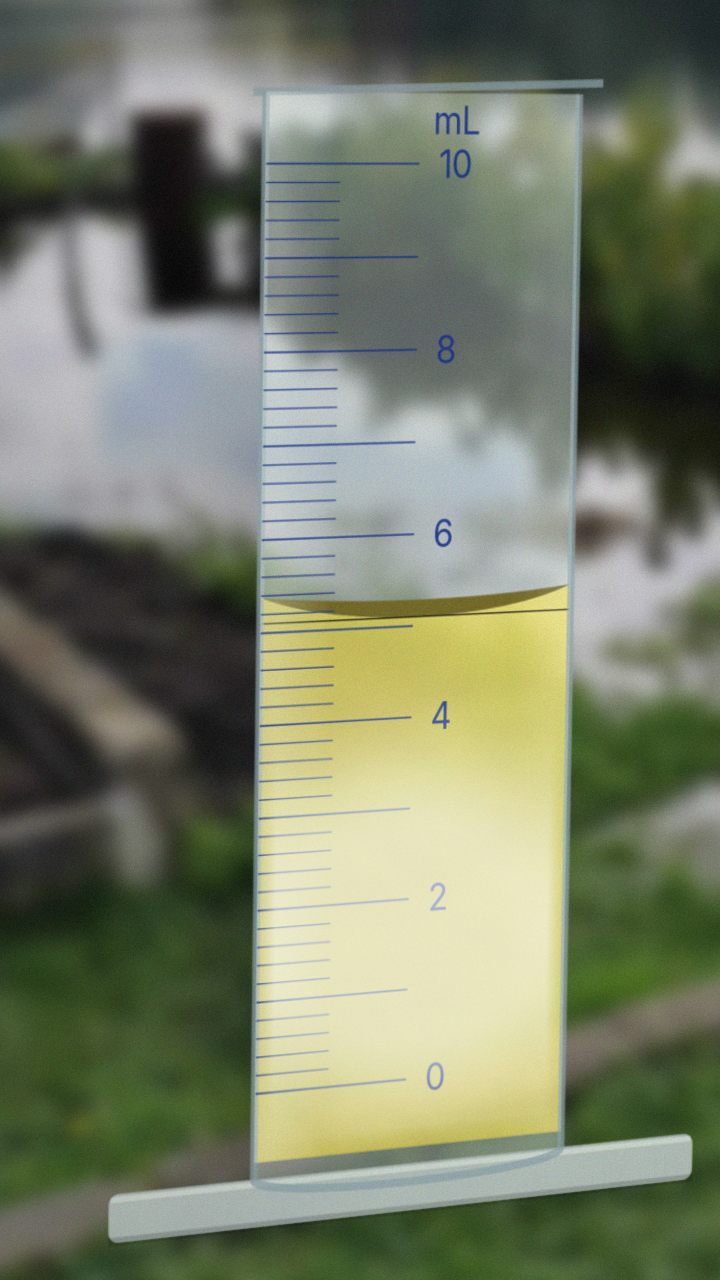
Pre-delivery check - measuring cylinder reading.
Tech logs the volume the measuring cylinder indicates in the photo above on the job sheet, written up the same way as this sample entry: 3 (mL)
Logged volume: 5.1 (mL)
